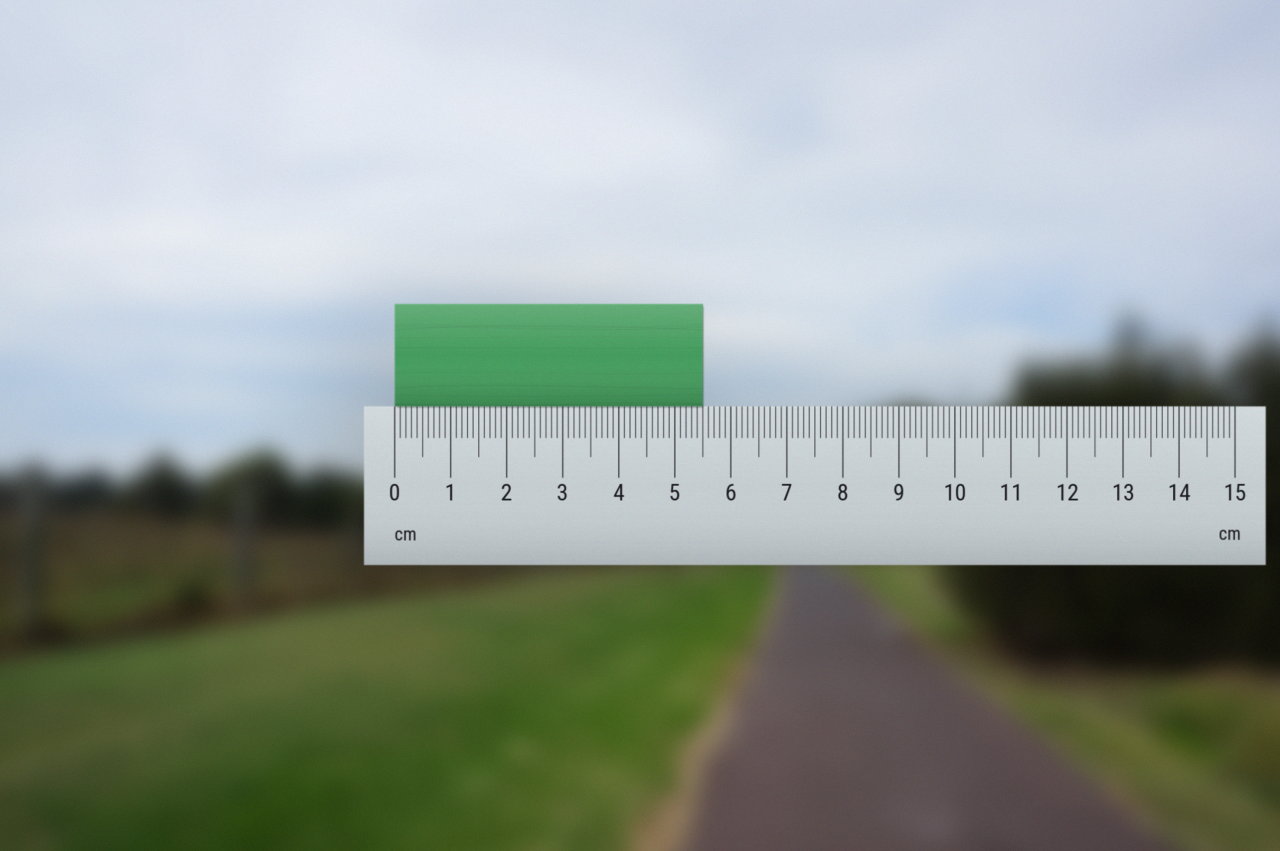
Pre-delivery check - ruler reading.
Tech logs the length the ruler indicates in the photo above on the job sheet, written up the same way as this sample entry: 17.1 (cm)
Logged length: 5.5 (cm)
